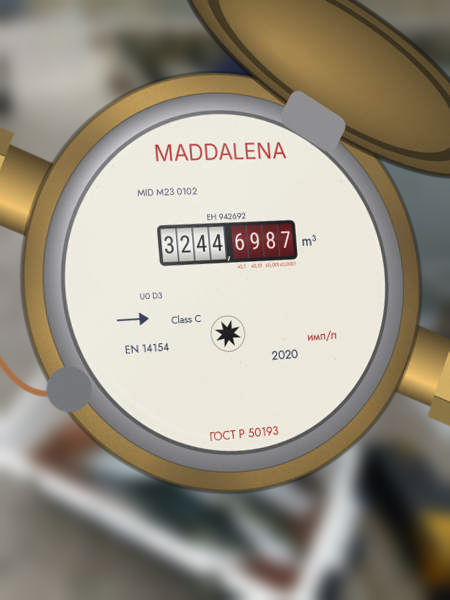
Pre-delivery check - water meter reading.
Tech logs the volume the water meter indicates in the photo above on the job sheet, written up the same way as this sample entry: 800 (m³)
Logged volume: 3244.6987 (m³)
